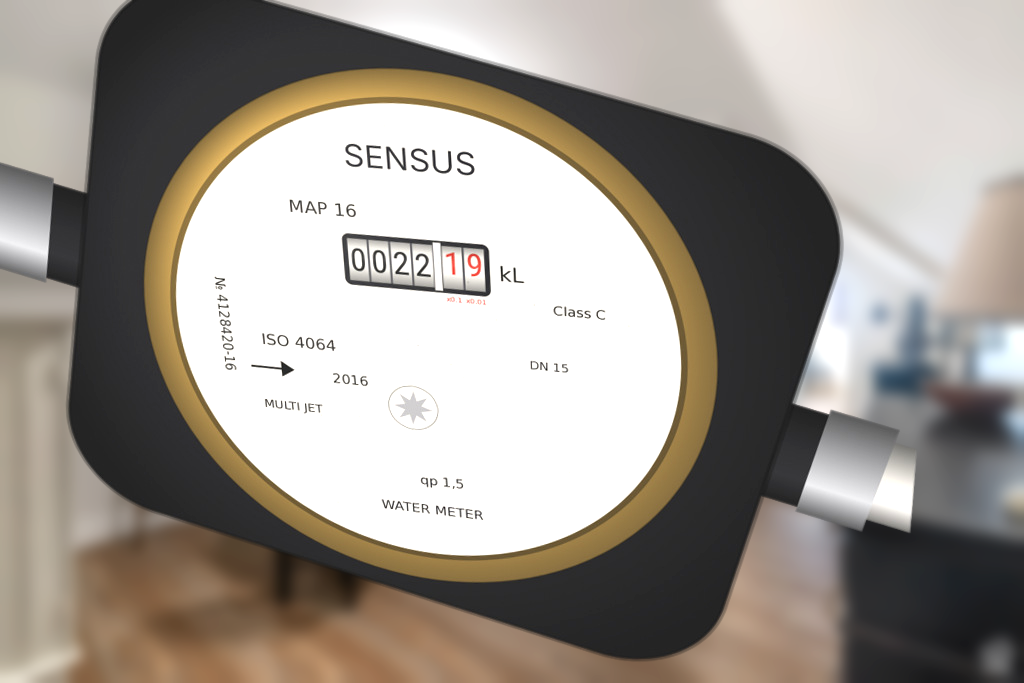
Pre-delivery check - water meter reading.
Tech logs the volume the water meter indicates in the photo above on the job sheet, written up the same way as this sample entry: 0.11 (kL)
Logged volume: 22.19 (kL)
